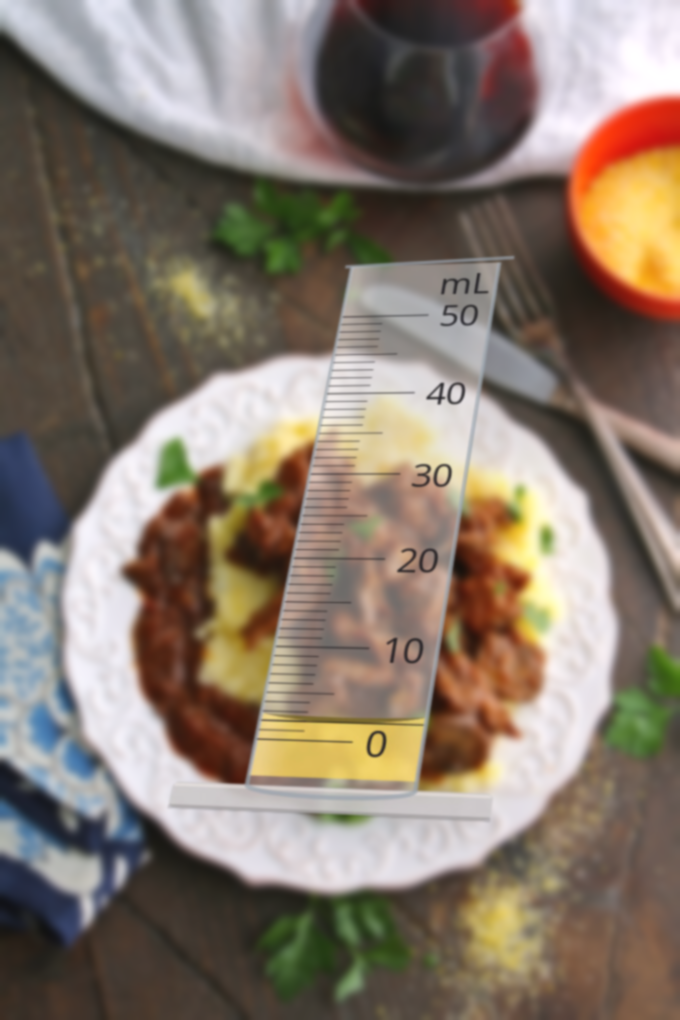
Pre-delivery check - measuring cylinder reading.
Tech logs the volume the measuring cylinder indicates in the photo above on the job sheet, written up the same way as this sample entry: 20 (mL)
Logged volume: 2 (mL)
